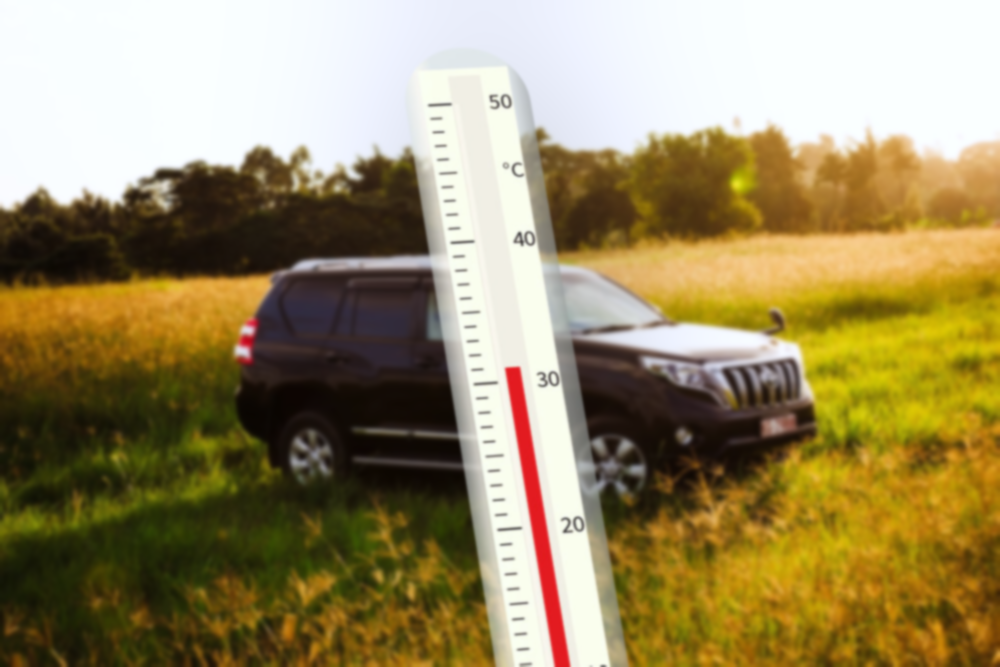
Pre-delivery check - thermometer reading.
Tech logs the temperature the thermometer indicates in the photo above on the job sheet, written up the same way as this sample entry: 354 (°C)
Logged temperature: 31 (°C)
